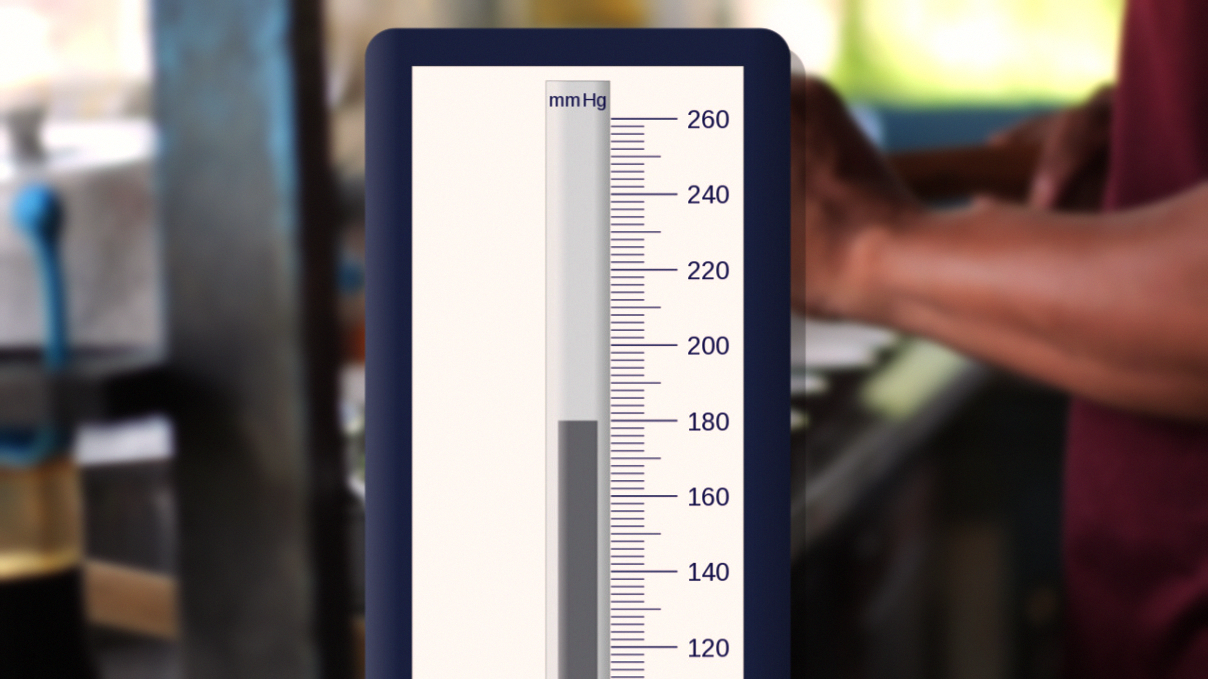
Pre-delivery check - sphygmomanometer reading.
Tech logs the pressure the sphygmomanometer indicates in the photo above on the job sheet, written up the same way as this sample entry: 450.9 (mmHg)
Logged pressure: 180 (mmHg)
